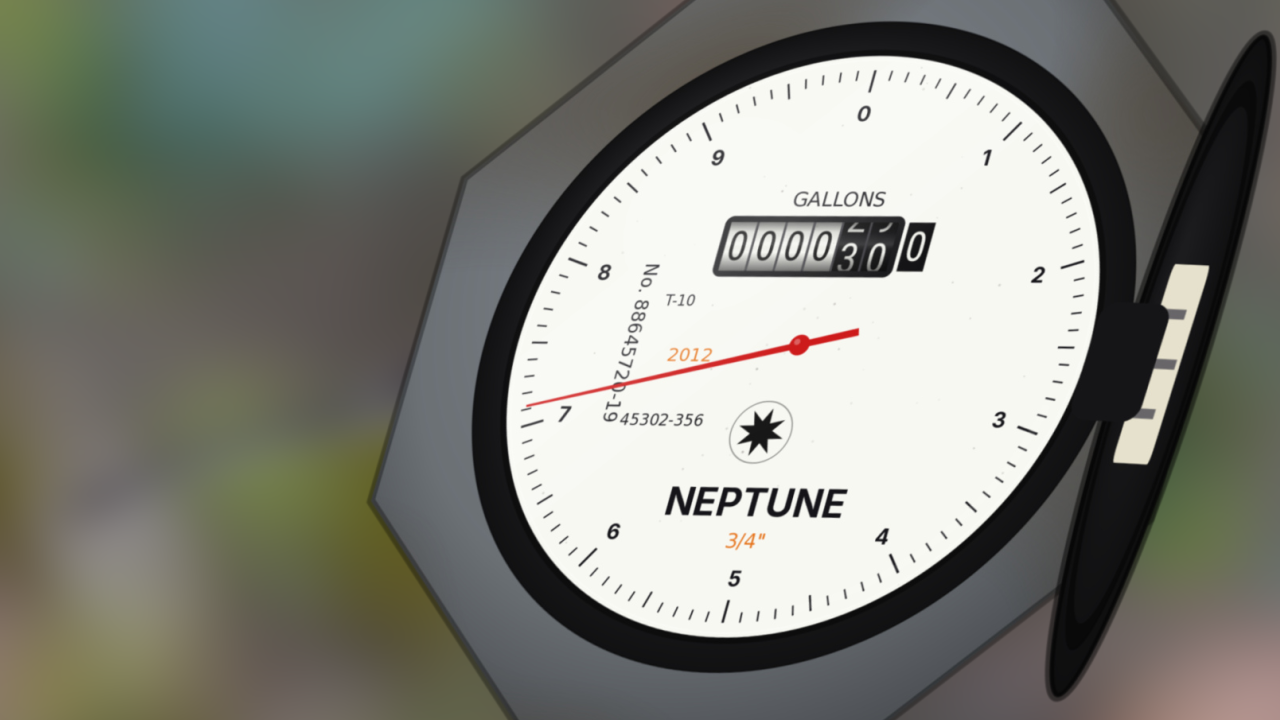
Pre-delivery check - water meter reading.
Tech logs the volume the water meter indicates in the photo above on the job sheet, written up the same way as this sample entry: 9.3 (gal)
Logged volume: 297.1 (gal)
